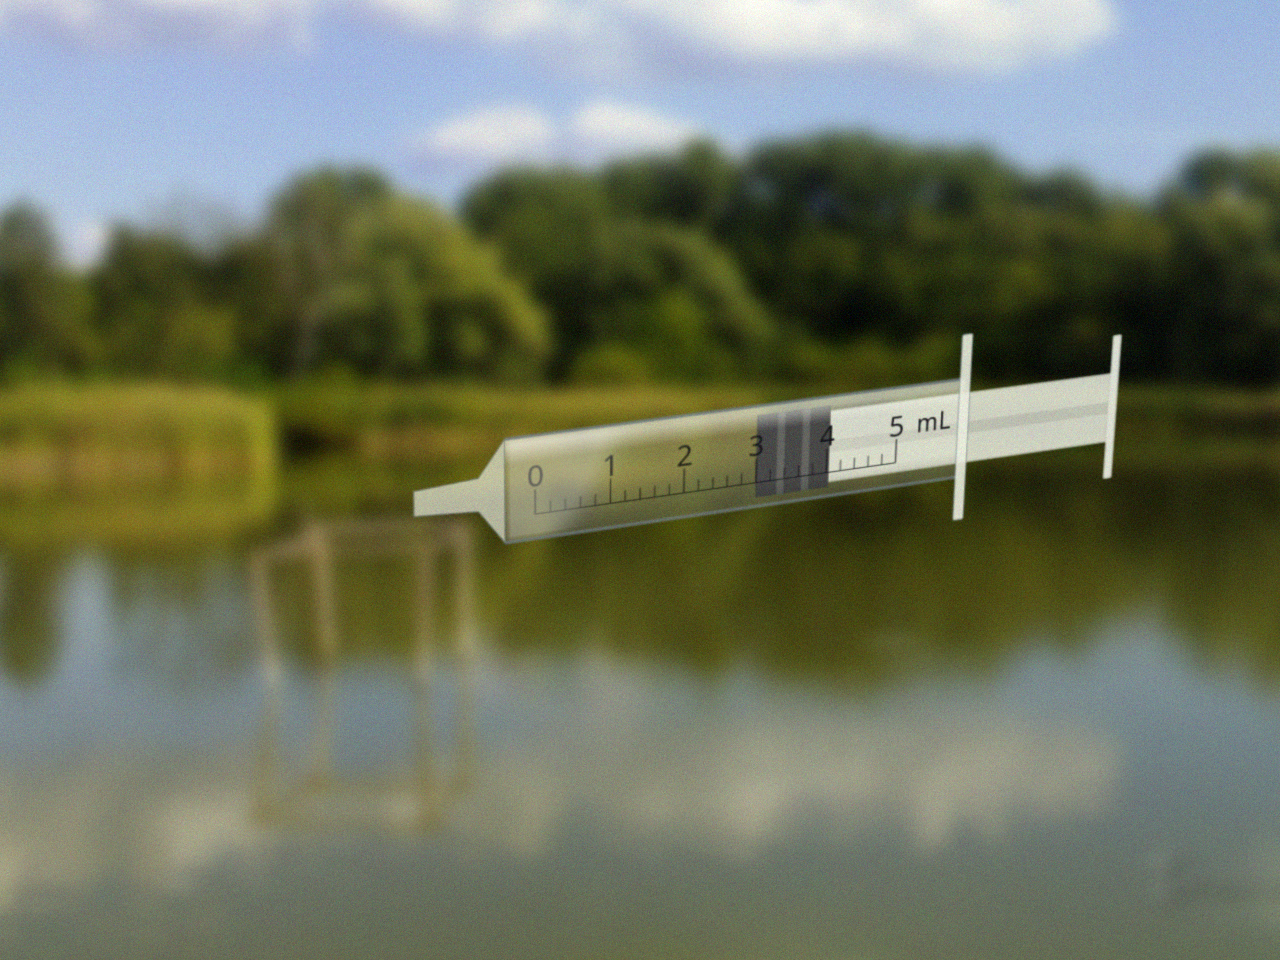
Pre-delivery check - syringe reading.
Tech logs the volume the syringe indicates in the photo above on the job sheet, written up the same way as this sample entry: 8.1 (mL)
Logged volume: 3 (mL)
